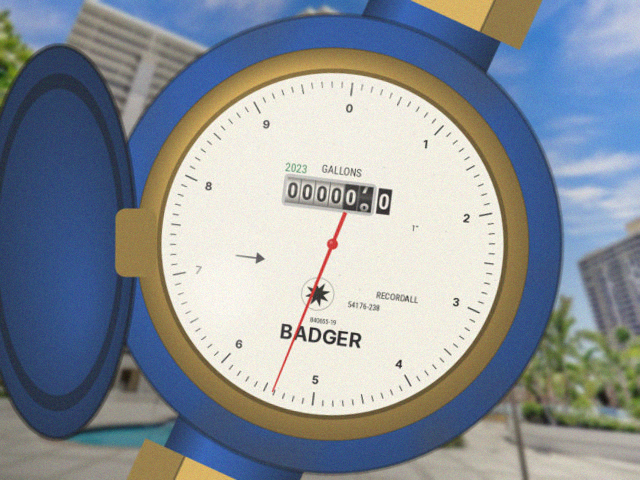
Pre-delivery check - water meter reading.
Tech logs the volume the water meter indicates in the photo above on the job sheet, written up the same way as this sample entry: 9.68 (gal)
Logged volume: 75.4 (gal)
